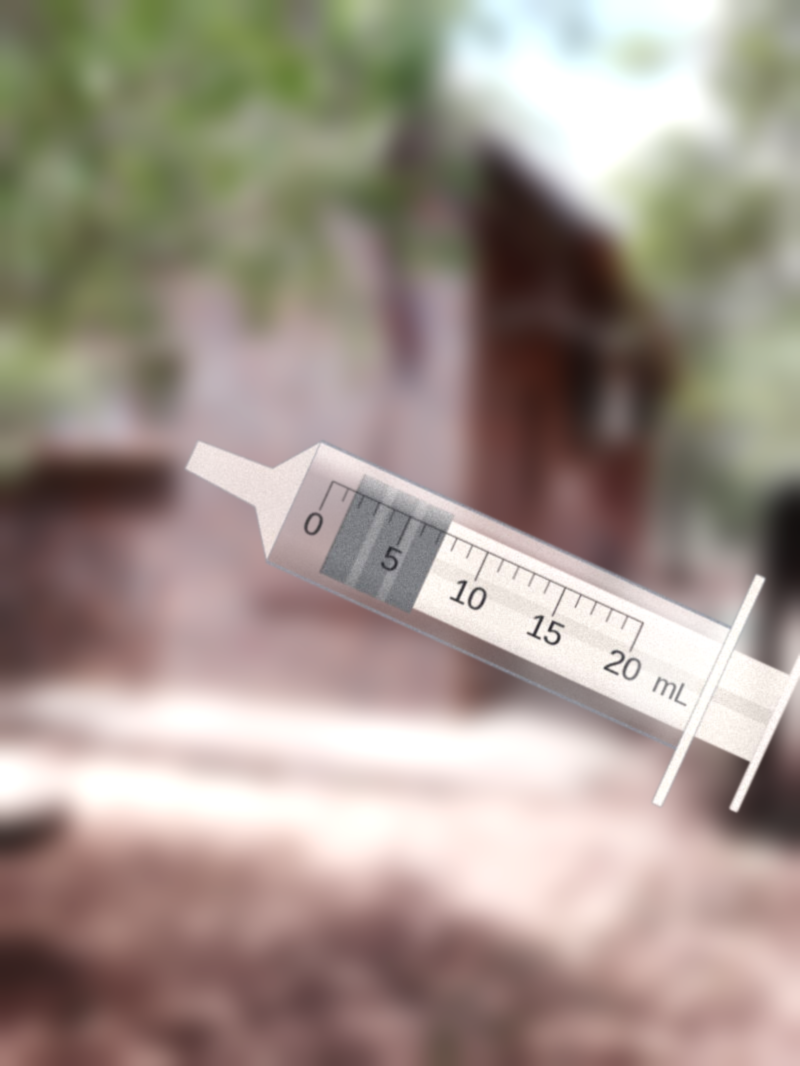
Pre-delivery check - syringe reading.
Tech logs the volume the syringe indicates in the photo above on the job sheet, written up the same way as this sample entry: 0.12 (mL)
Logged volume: 1.5 (mL)
